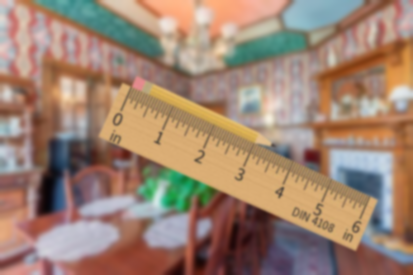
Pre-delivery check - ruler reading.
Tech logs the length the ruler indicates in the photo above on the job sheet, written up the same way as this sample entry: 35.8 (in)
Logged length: 3.5 (in)
